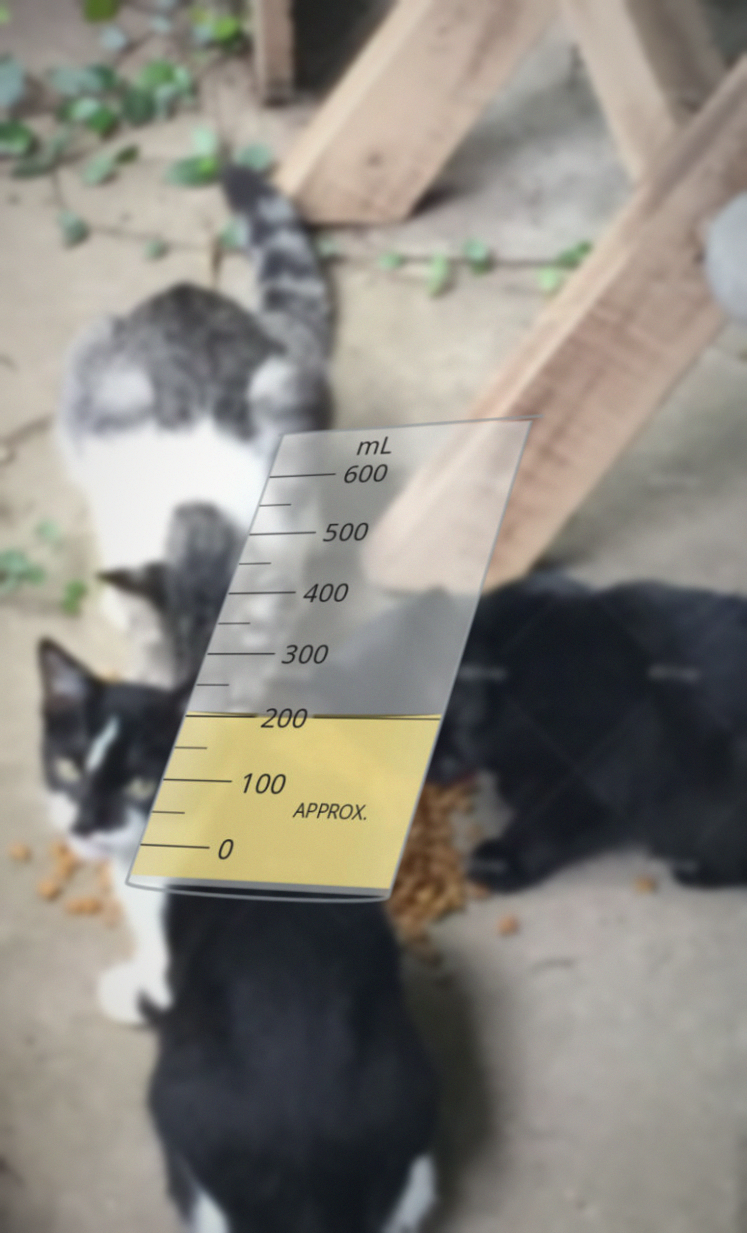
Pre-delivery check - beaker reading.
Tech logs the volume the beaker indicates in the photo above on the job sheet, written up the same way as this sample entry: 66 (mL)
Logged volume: 200 (mL)
